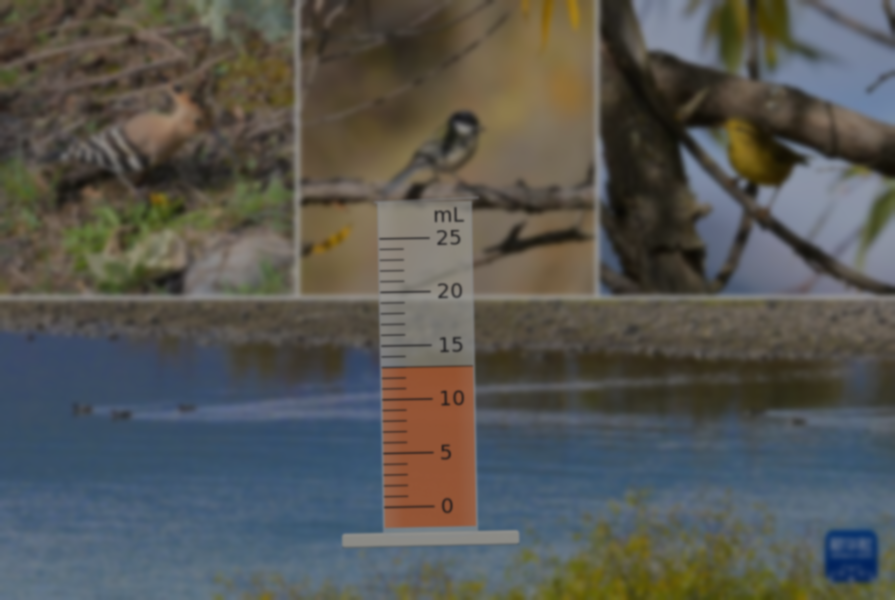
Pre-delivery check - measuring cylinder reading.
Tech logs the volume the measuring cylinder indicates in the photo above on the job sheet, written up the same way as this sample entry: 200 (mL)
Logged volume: 13 (mL)
